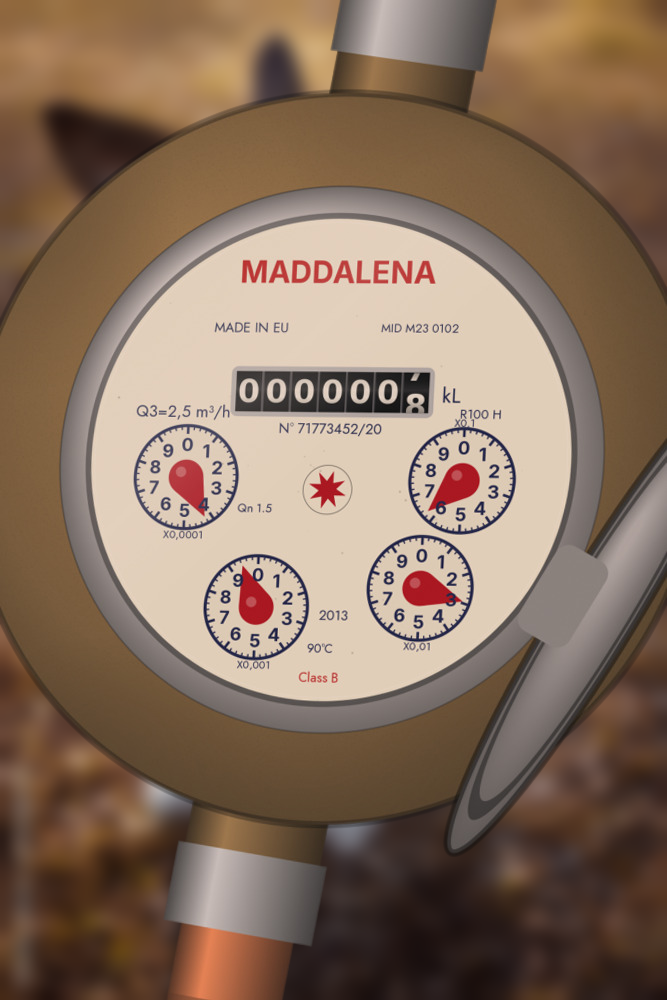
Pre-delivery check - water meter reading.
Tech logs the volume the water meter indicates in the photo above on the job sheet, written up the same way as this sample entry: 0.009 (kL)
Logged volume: 7.6294 (kL)
